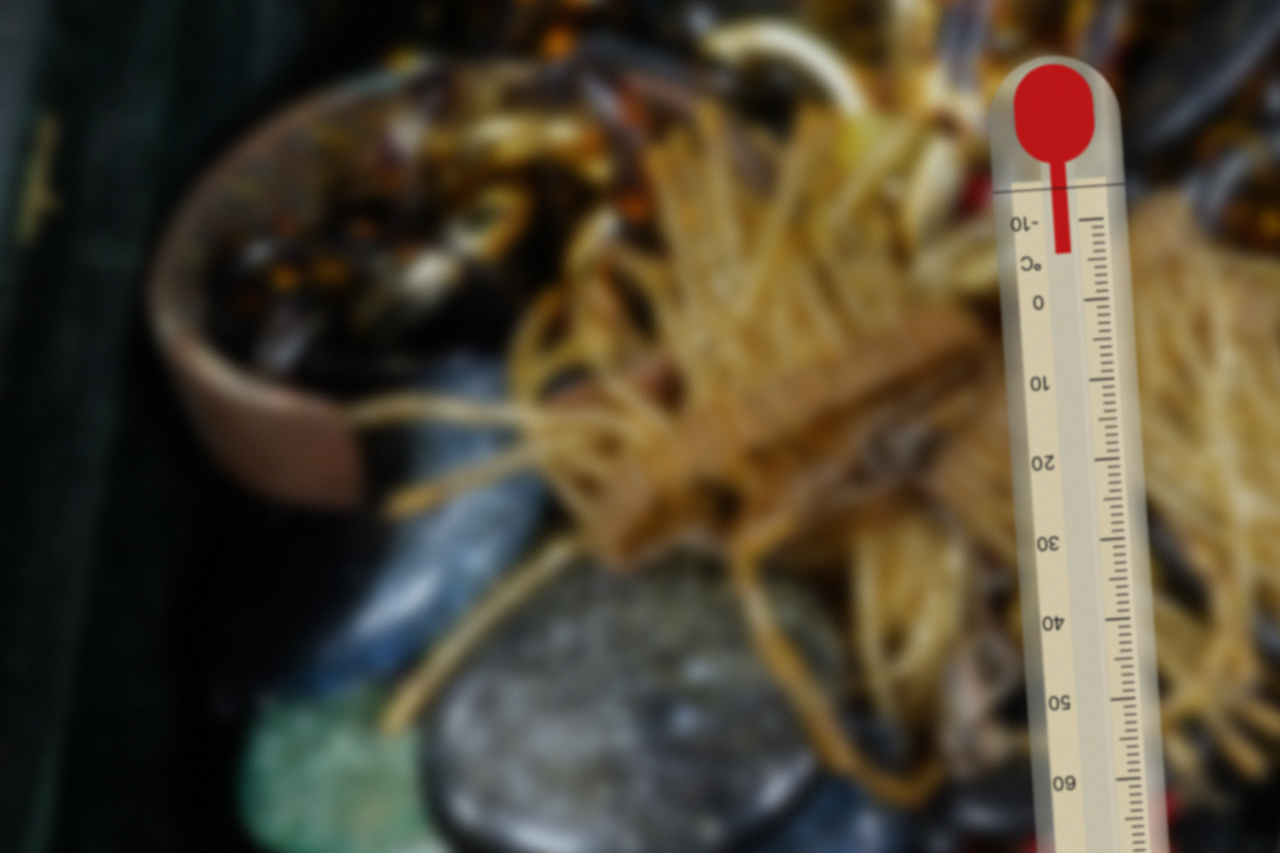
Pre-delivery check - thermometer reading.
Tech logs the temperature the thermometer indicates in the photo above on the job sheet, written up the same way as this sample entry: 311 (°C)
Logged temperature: -6 (°C)
